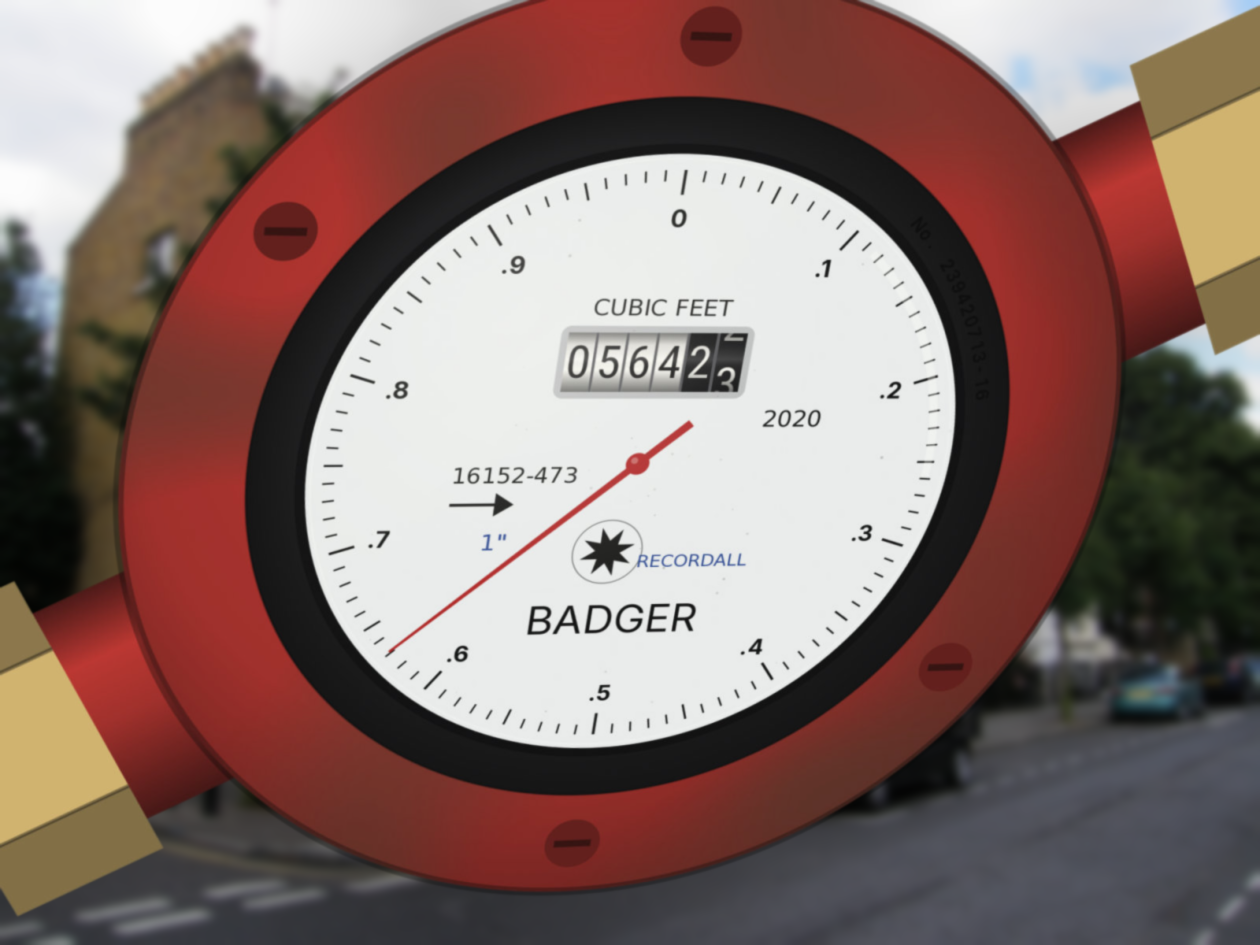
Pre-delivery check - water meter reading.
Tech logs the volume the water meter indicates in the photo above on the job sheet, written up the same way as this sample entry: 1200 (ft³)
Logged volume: 56422.63 (ft³)
